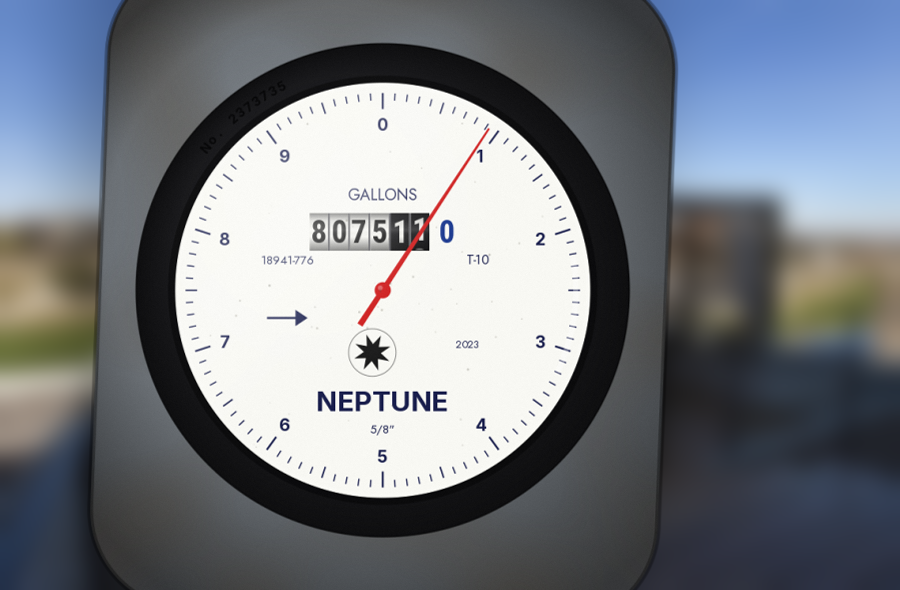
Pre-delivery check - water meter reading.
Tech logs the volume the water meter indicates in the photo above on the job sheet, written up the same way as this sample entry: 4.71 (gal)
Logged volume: 8075110.9 (gal)
